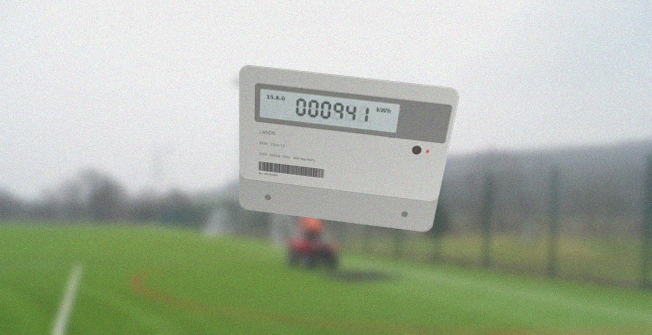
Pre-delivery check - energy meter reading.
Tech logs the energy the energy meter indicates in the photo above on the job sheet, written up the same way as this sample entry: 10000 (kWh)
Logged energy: 941 (kWh)
